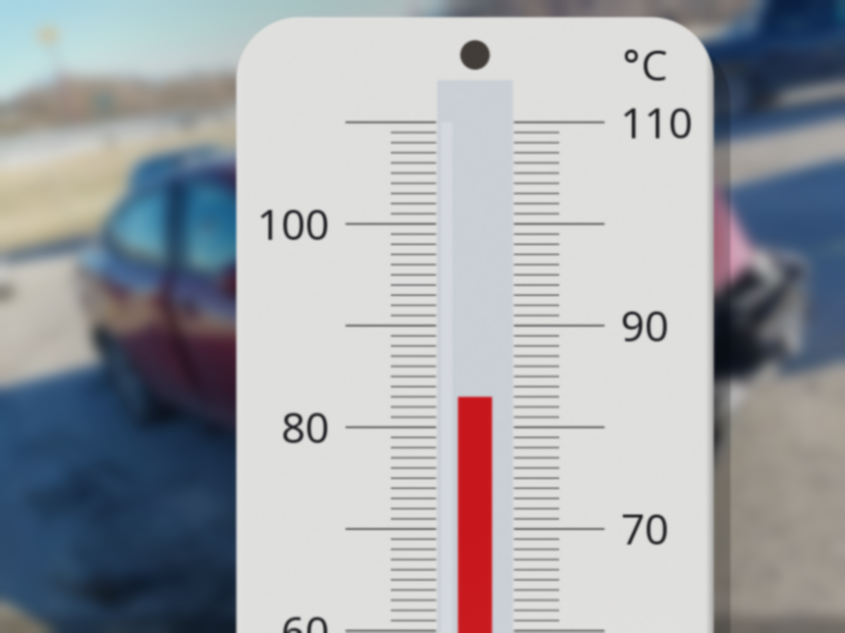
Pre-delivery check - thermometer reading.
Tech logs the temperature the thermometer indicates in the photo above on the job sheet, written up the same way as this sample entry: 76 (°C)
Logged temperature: 83 (°C)
